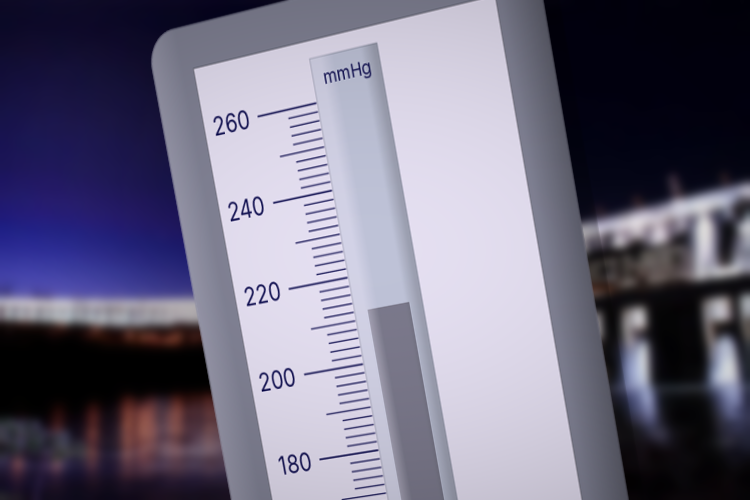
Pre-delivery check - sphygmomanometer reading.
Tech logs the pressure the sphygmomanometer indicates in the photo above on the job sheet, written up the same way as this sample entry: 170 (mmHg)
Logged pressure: 212 (mmHg)
